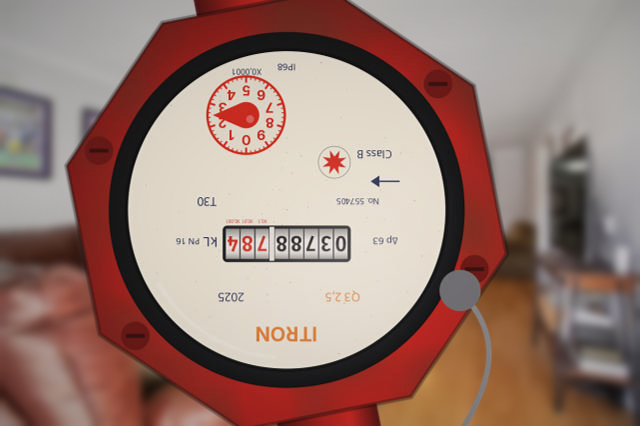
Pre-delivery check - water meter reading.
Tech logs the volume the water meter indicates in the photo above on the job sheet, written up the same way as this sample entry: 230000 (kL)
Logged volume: 3788.7842 (kL)
